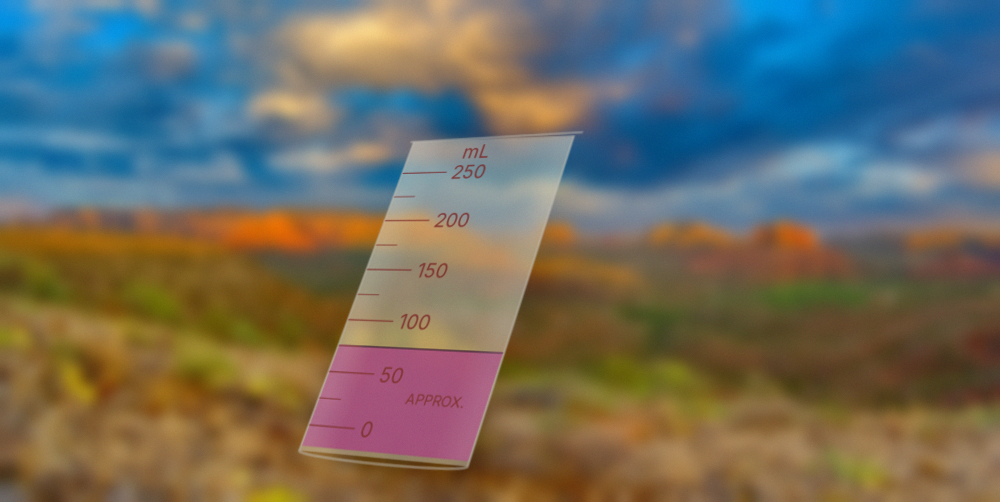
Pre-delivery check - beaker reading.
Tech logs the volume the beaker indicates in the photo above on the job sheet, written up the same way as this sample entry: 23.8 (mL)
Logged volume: 75 (mL)
